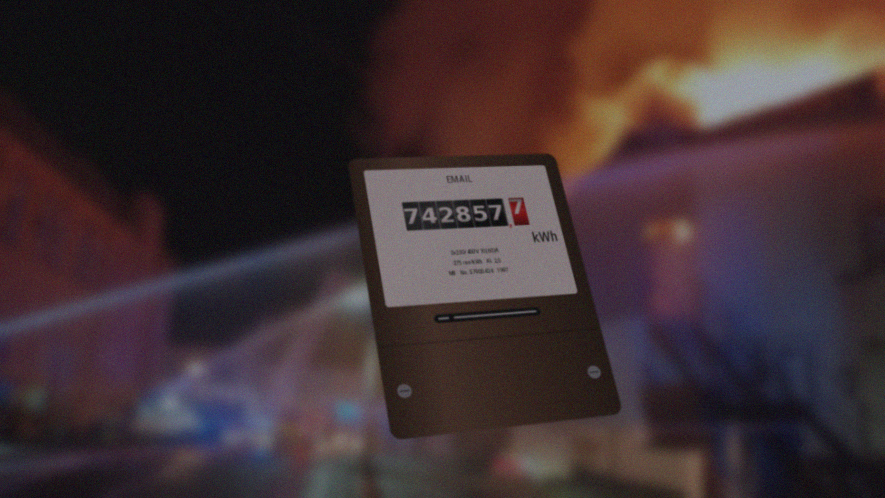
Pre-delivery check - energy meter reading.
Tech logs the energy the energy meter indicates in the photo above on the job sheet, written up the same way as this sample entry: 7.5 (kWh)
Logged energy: 742857.7 (kWh)
